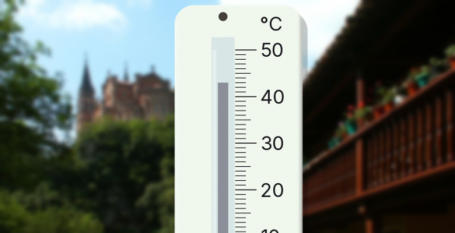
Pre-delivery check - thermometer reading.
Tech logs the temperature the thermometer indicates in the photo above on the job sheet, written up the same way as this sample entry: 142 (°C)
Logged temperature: 43 (°C)
